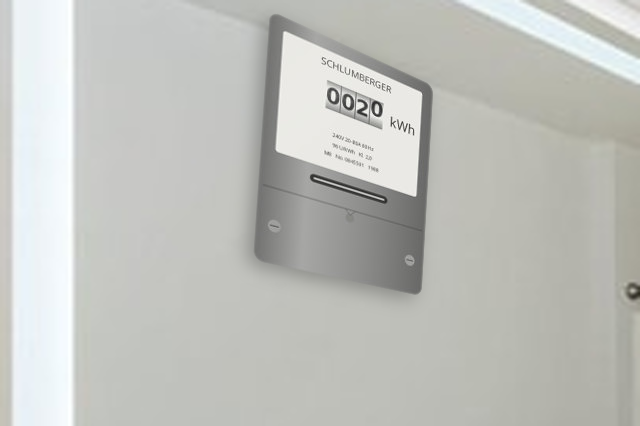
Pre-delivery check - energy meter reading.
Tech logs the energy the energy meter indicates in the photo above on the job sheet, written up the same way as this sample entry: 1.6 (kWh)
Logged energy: 20 (kWh)
